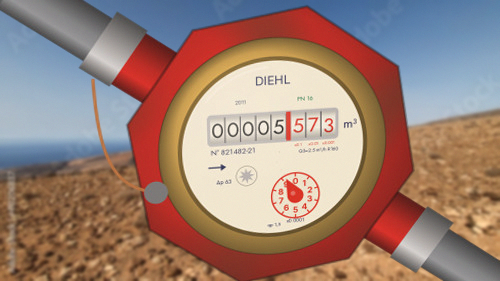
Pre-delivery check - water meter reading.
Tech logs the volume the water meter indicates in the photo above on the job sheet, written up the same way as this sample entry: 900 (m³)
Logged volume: 5.5729 (m³)
